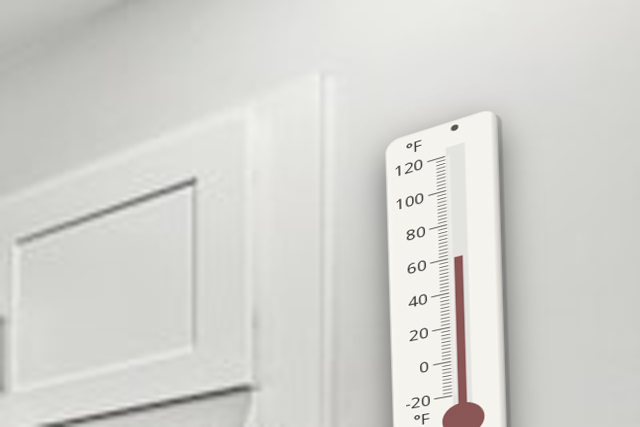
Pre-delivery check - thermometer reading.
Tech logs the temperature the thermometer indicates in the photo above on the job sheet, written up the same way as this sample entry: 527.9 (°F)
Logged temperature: 60 (°F)
